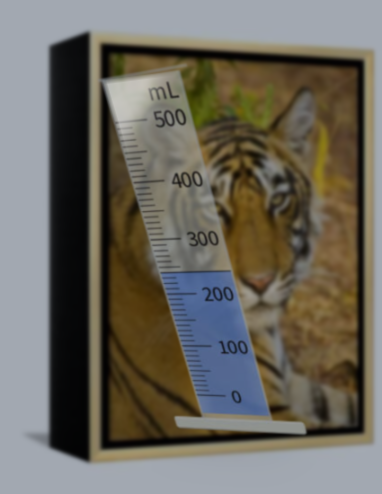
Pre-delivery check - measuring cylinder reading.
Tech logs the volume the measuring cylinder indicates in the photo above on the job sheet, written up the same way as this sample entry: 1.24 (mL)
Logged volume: 240 (mL)
